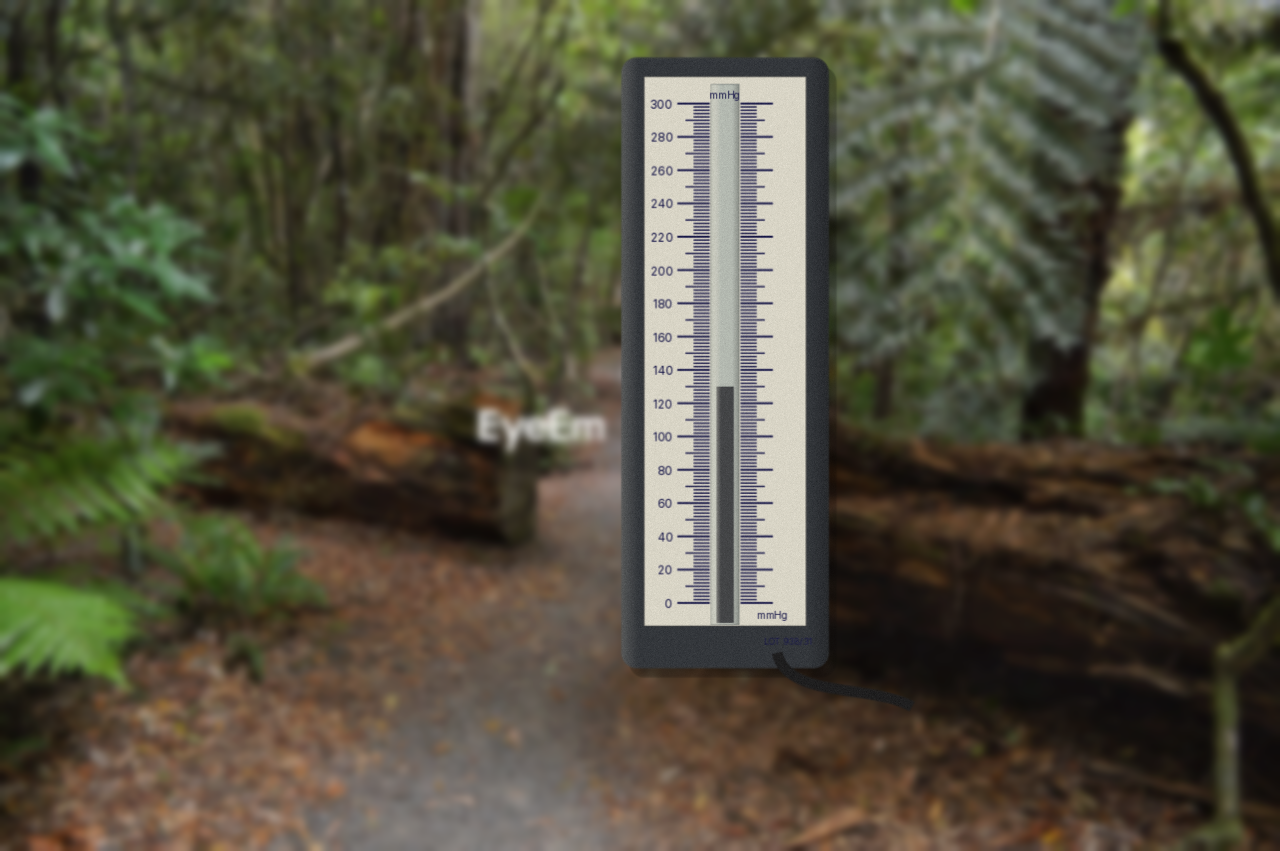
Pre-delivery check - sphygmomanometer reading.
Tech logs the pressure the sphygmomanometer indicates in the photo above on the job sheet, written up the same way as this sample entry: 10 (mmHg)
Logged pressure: 130 (mmHg)
